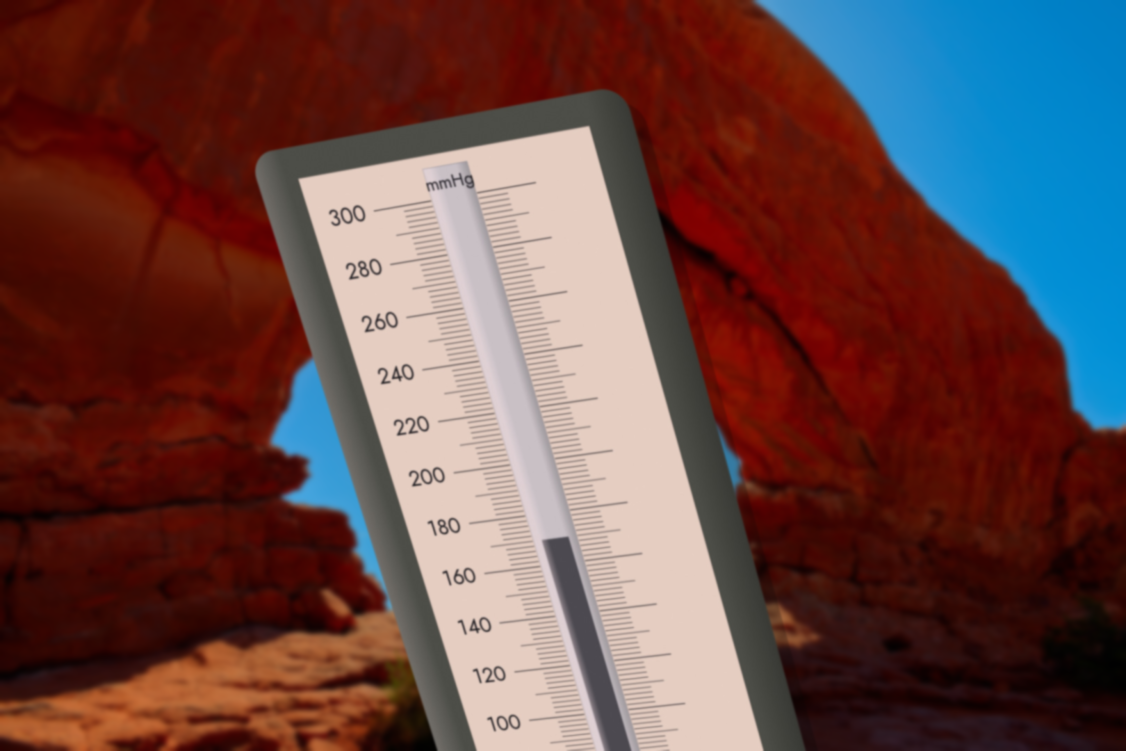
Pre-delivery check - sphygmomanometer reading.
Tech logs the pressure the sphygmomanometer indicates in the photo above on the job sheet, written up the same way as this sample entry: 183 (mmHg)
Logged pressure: 170 (mmHg)
